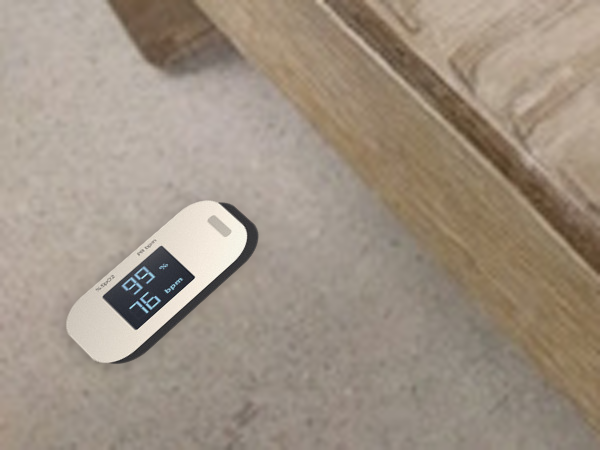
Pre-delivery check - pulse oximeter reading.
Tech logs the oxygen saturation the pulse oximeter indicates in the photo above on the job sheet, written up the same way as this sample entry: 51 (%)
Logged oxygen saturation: 99 (%)
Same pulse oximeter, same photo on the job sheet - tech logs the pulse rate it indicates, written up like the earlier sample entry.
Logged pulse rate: 76 (bpm)
